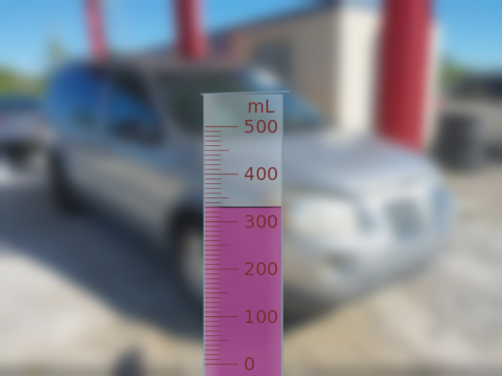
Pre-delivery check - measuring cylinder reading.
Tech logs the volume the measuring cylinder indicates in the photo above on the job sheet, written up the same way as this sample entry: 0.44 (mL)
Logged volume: 330 (mL)
